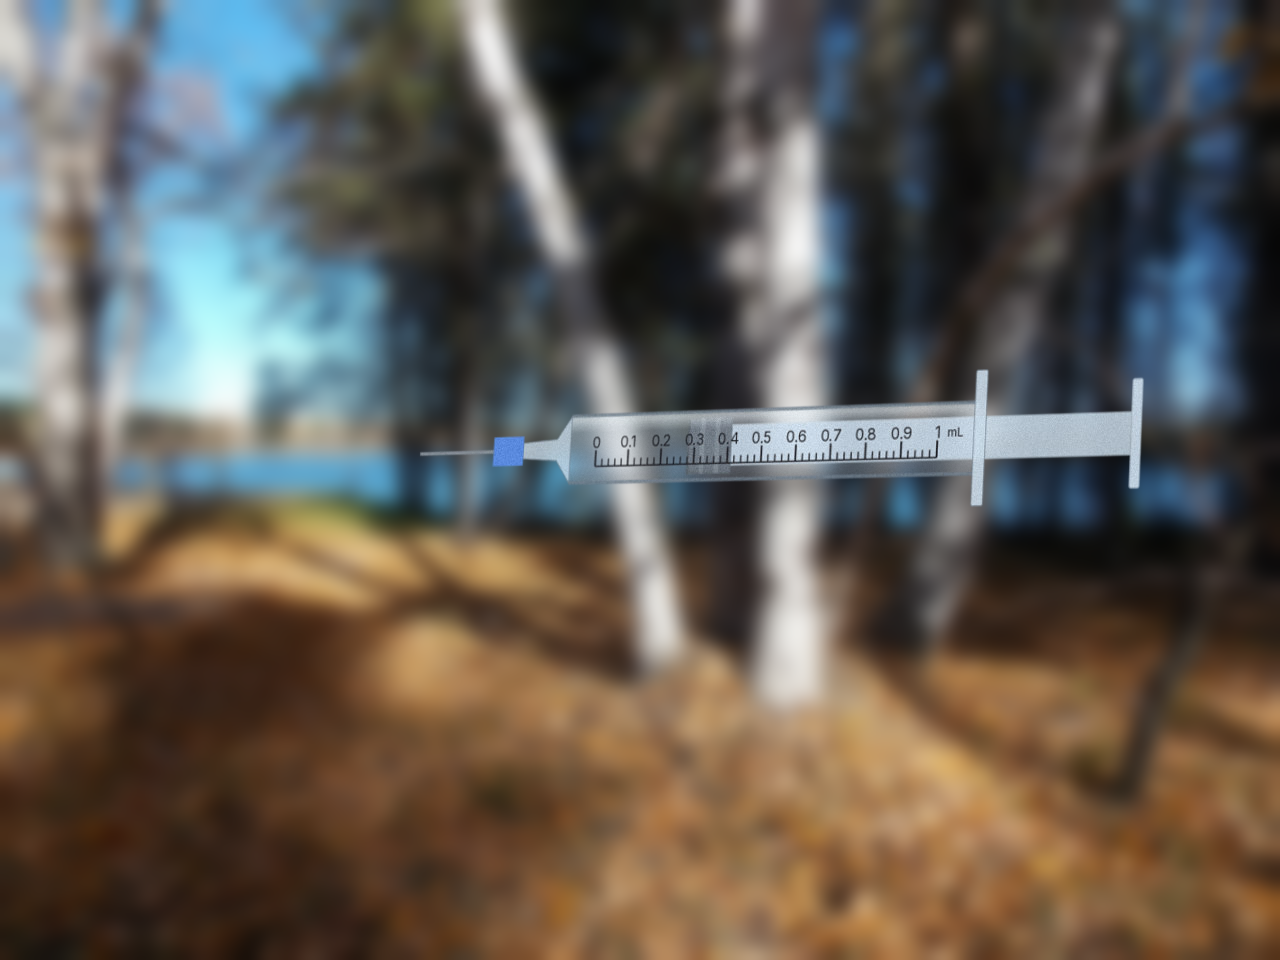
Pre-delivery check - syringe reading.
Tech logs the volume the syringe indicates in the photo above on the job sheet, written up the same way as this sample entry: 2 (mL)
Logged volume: 0.28 (mL)
